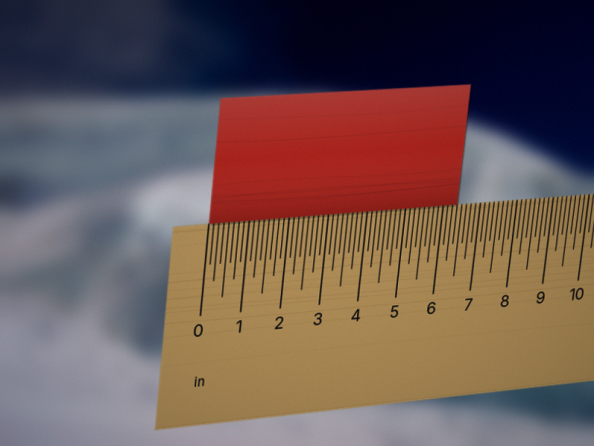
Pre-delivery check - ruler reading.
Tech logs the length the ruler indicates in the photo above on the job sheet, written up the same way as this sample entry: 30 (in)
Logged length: 6.375 (in)
